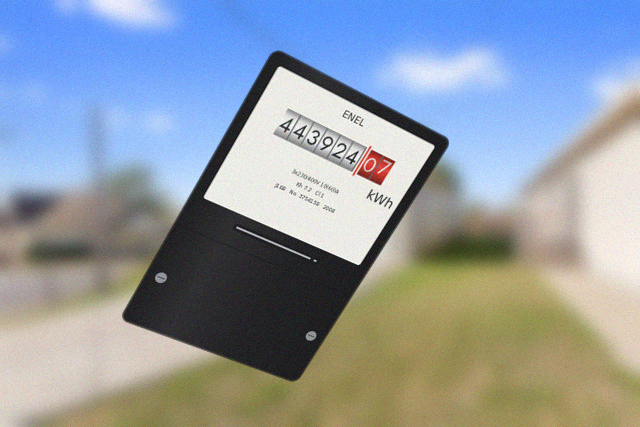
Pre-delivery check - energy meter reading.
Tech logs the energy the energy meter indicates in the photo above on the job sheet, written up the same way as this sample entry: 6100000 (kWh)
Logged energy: 443924.07 (kWh)
